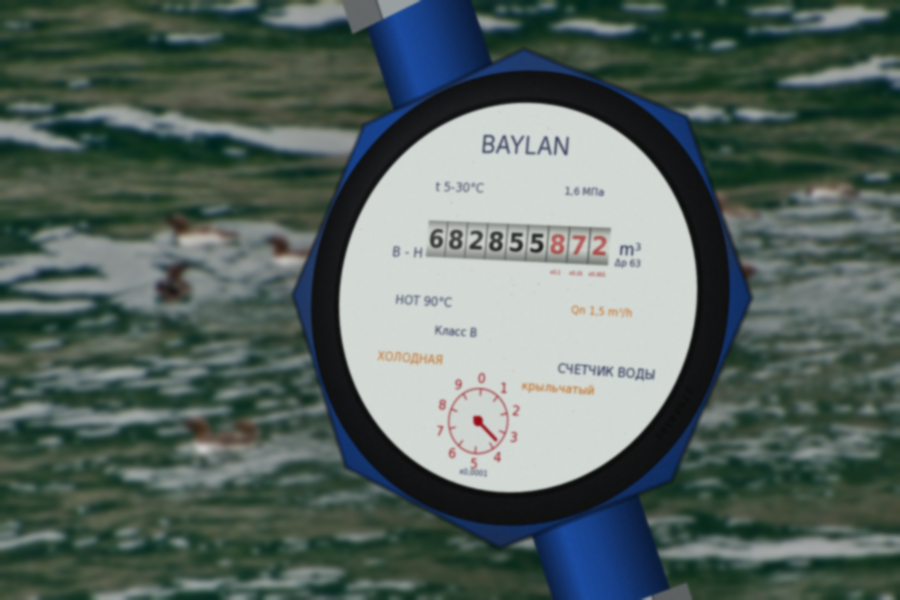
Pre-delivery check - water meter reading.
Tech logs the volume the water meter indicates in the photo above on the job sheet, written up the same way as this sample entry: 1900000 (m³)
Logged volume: 682855.8723 (m³)
